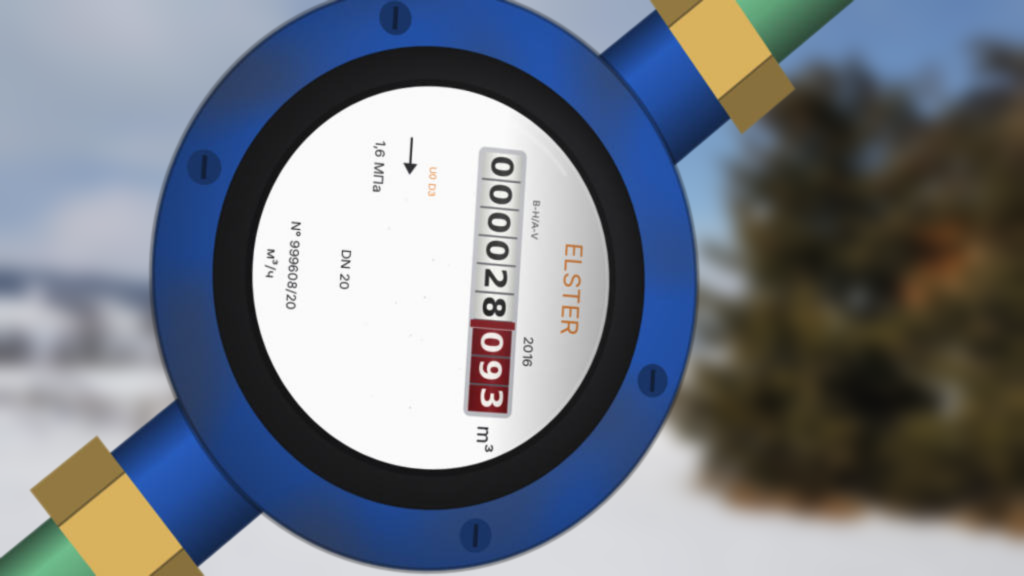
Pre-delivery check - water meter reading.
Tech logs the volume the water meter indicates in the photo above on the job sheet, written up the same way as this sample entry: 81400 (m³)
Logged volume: 28.093 (m³)
